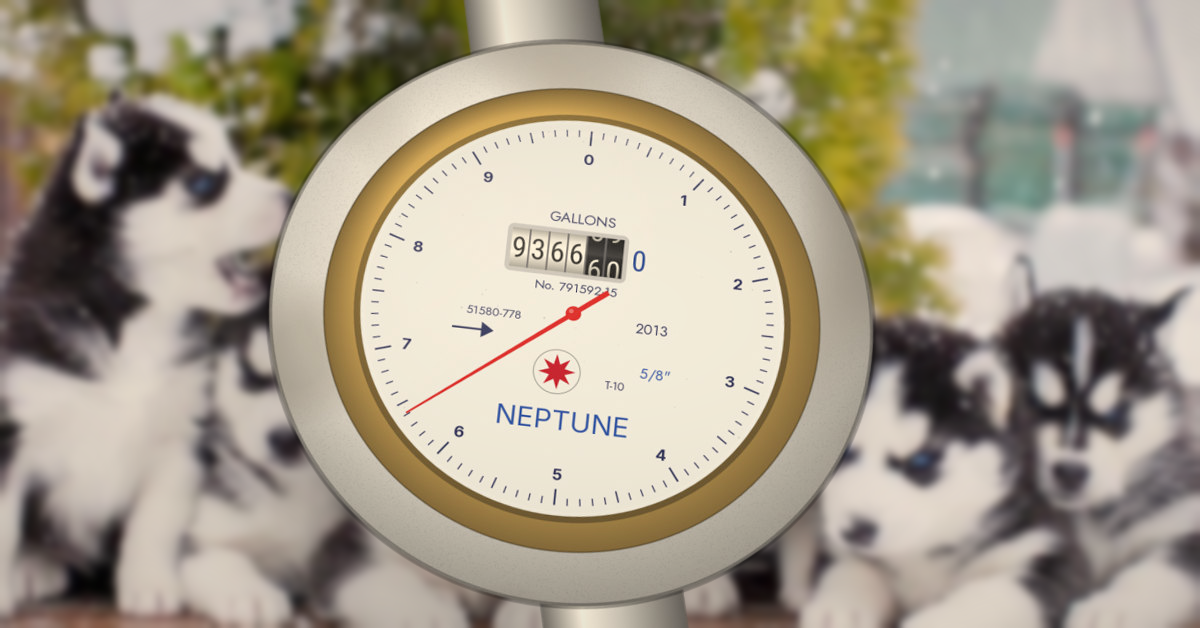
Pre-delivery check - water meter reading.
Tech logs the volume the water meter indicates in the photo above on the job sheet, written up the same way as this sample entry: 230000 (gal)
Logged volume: 9366596.4 (gal)
